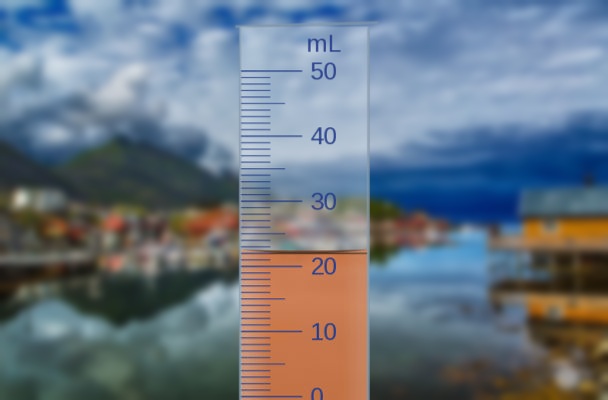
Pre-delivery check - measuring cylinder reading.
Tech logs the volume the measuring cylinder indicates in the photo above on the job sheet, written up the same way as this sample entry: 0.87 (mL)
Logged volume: 22 (mL)
